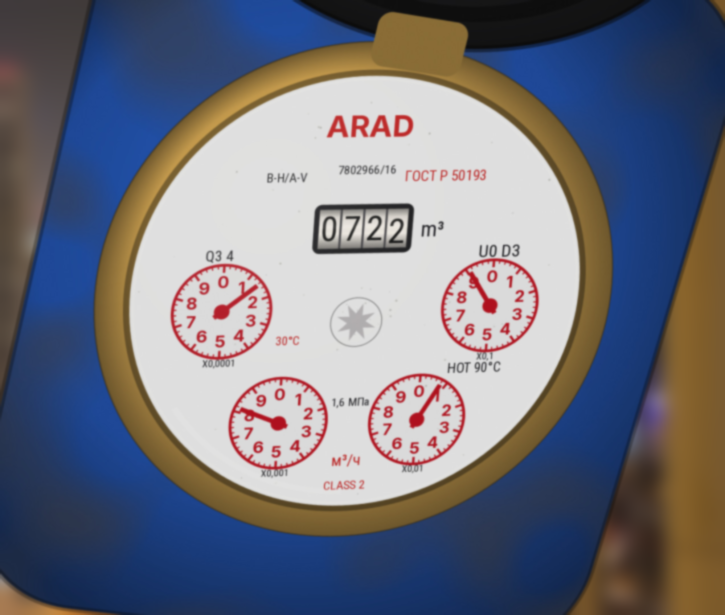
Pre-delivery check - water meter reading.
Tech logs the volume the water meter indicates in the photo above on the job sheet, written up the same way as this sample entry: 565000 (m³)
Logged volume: 721.9081 (m³)
